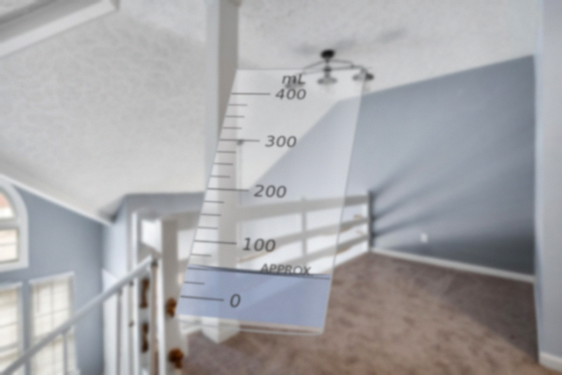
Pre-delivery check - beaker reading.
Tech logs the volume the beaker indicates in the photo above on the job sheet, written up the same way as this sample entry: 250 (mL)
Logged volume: 50 (mL)
